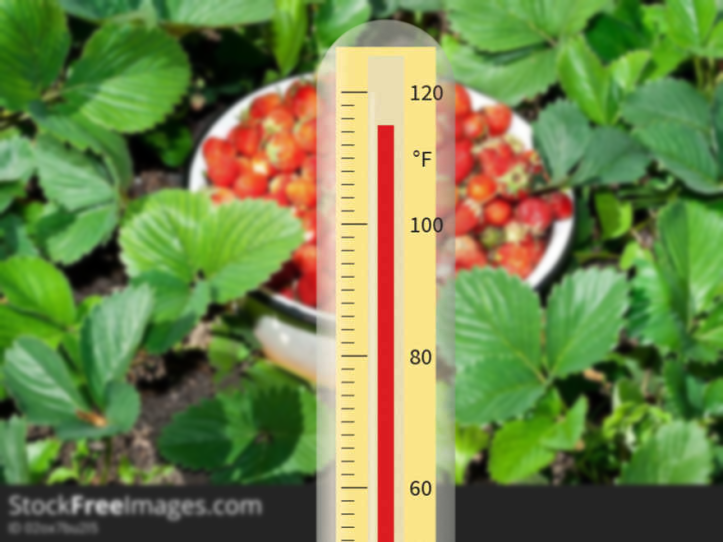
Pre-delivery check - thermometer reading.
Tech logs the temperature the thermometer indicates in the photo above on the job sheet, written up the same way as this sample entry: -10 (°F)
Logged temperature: 115 (°F)
